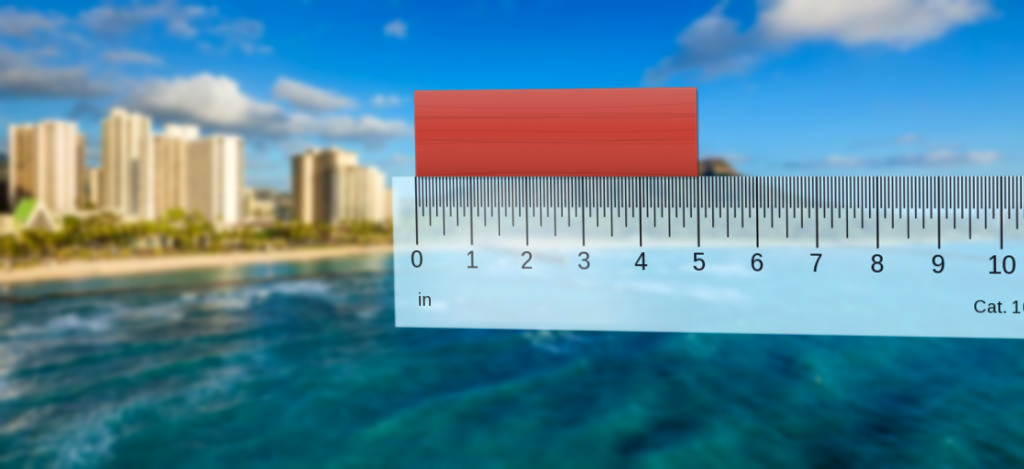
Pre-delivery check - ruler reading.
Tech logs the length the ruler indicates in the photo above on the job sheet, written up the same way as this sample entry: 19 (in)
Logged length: 5 (in)
